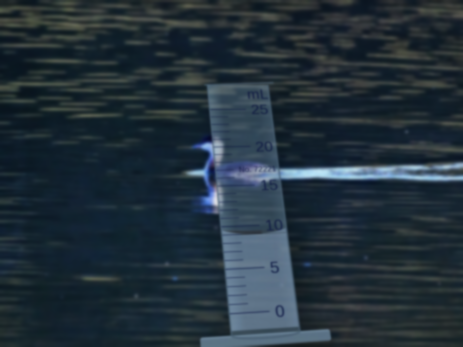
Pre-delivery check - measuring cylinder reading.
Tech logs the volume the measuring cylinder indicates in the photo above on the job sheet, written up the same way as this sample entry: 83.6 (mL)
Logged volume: 9 (mL)
